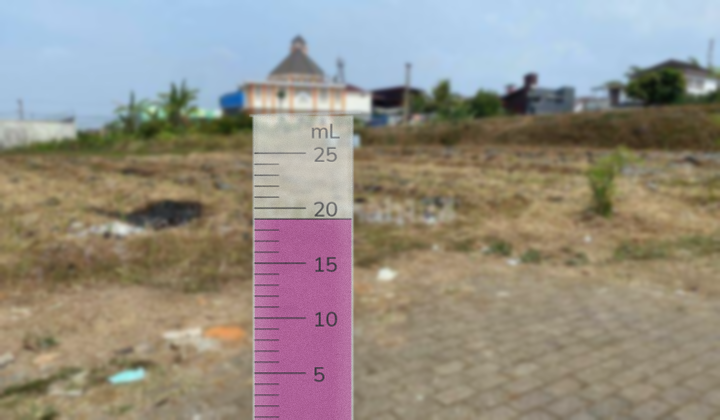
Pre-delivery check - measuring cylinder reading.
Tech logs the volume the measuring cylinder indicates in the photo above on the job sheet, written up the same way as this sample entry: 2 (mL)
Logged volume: 19 (mL)
